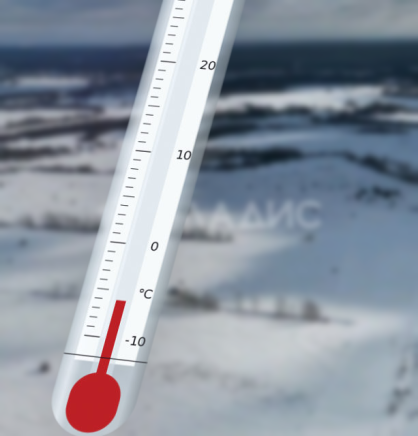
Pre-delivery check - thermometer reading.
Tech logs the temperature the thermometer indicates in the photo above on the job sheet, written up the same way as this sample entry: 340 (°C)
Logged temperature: -6 (°C)
